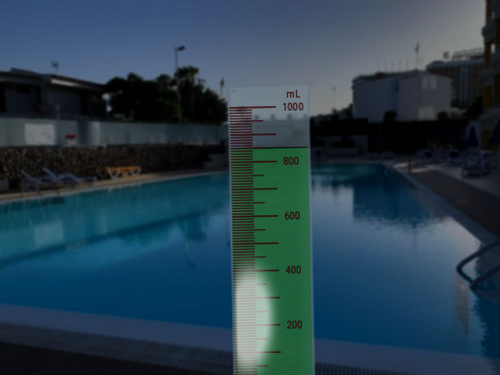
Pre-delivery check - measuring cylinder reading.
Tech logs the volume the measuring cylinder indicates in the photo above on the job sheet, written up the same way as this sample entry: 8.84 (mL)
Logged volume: 850 (mL)
